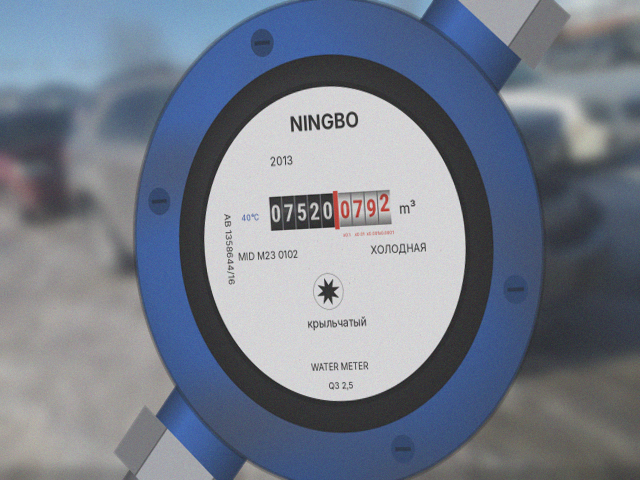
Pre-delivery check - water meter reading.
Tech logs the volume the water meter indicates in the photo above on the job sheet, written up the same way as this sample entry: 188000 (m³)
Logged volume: 7520.0792 (m³)
